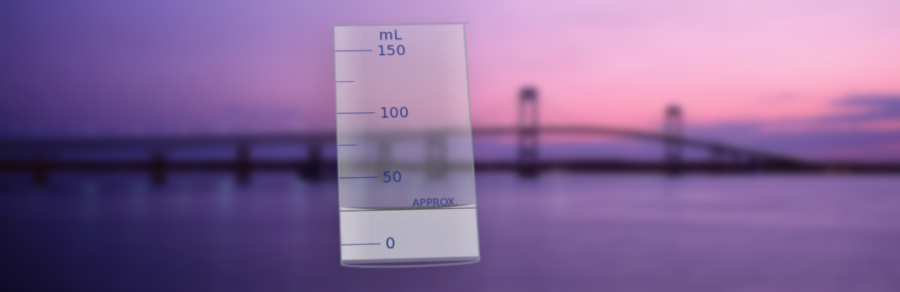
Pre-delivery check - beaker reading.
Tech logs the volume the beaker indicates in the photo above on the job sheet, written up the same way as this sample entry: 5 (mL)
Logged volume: 25 (mL)
